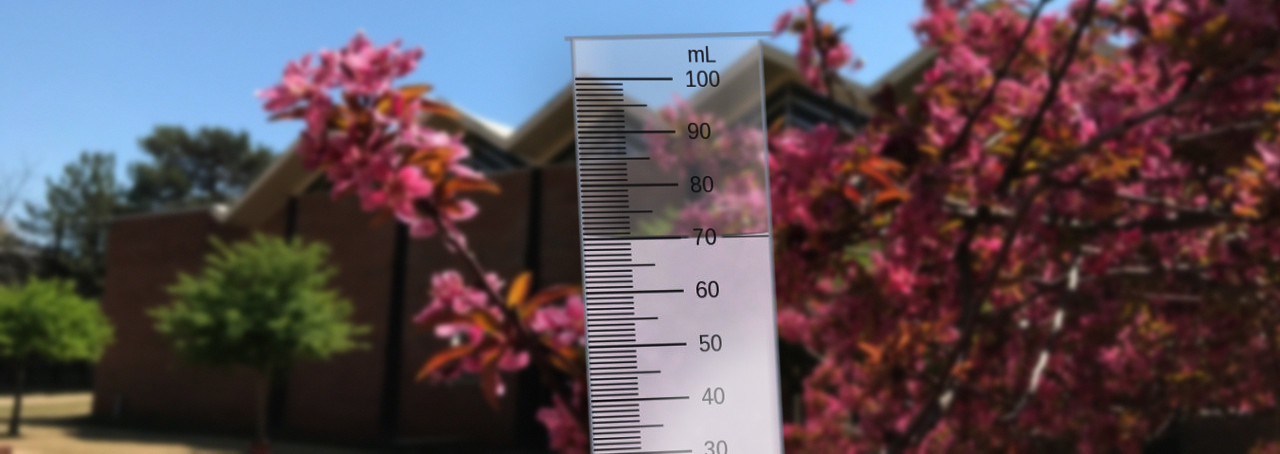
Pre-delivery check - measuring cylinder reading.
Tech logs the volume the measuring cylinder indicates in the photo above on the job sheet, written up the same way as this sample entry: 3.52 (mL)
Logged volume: 70 (mL)
